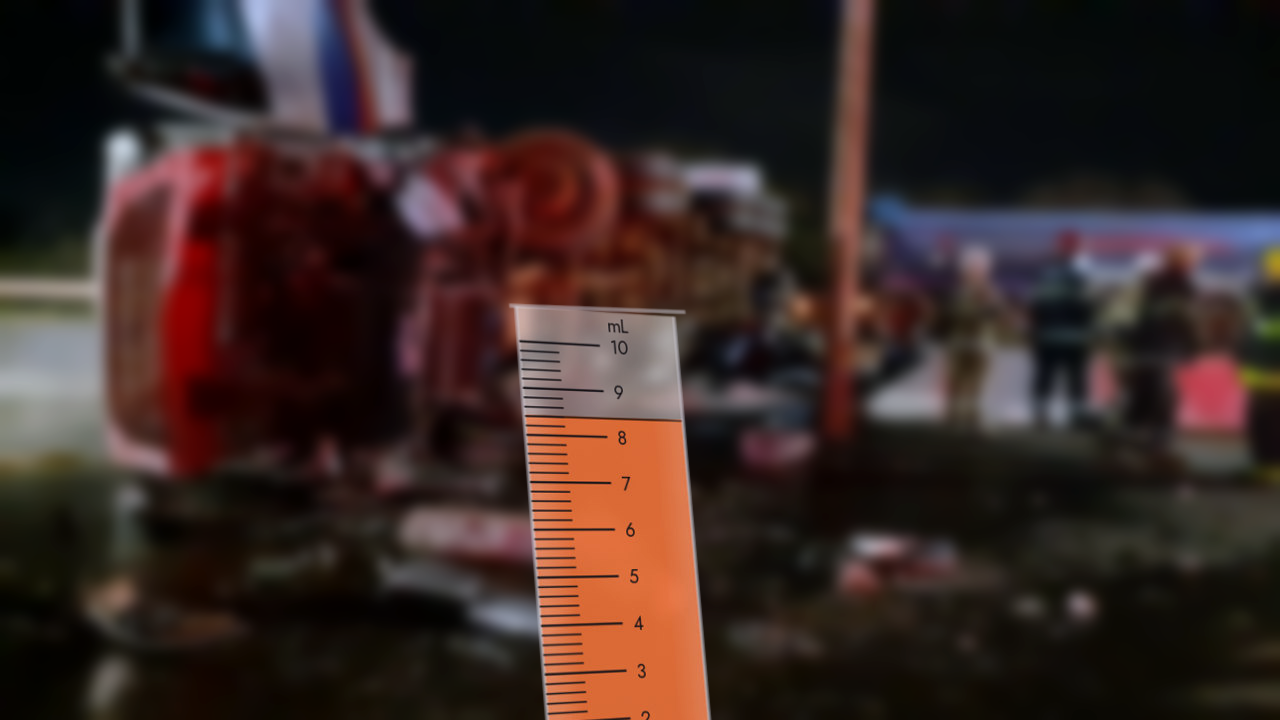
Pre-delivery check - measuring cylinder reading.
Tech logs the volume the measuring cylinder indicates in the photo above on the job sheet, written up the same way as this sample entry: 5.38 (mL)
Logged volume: 8.4 (mL)
